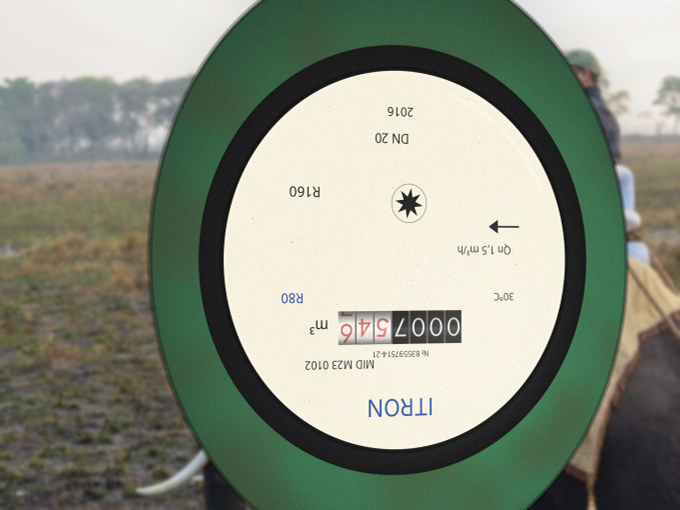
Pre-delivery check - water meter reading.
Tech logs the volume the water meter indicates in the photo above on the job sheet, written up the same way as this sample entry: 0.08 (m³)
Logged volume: 7.546 (m³)
